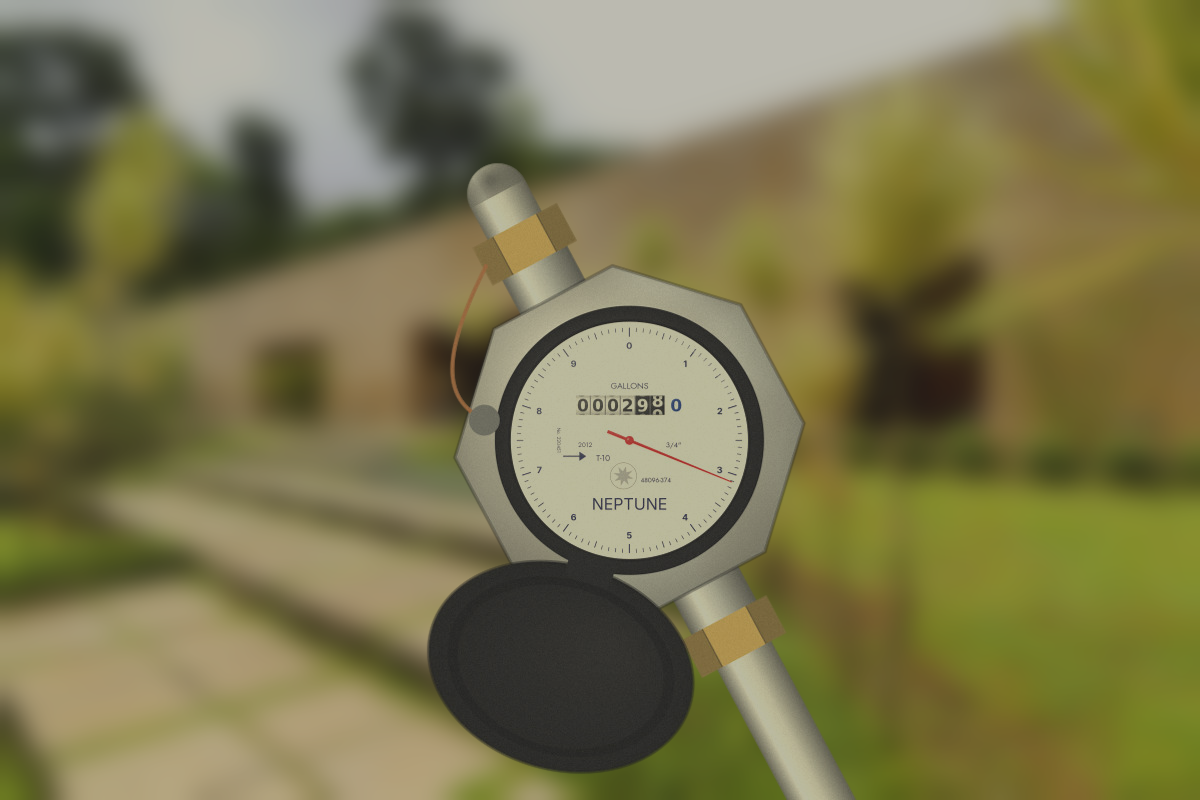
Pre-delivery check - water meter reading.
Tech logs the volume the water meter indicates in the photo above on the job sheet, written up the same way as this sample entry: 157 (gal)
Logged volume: 2983.1 (gal)
